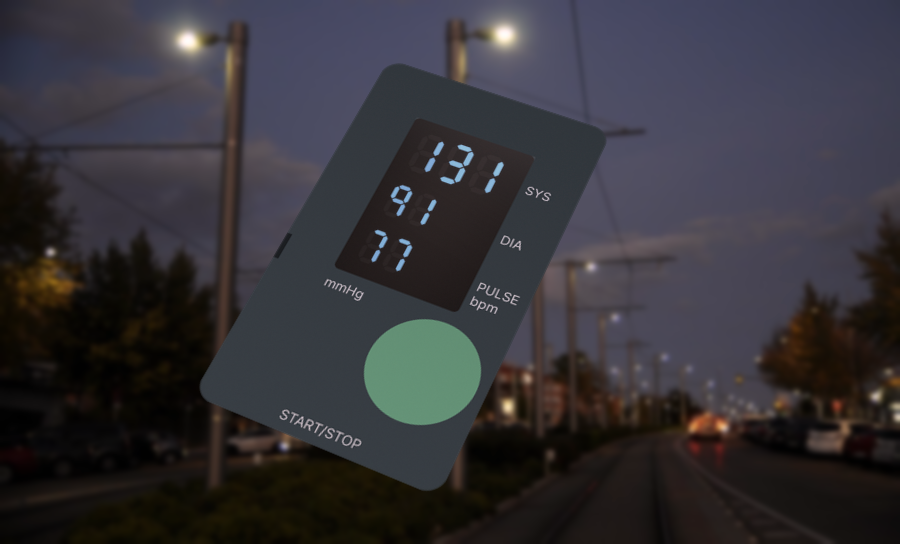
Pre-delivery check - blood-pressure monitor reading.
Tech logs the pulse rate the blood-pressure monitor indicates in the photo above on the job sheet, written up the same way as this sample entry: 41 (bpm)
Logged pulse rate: 77 (bpm)
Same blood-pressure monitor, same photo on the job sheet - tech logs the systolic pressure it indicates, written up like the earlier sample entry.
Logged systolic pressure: 131 (mmHg)
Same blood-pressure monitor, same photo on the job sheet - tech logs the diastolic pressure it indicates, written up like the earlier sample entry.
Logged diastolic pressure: 91 (mmHg)
